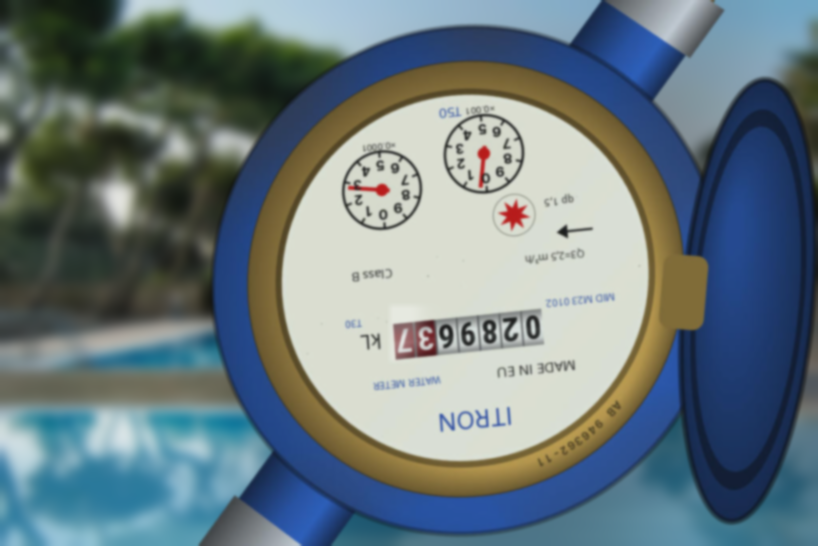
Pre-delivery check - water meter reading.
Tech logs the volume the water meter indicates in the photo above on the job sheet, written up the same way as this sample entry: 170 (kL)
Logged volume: 2896.3702 (kL)
